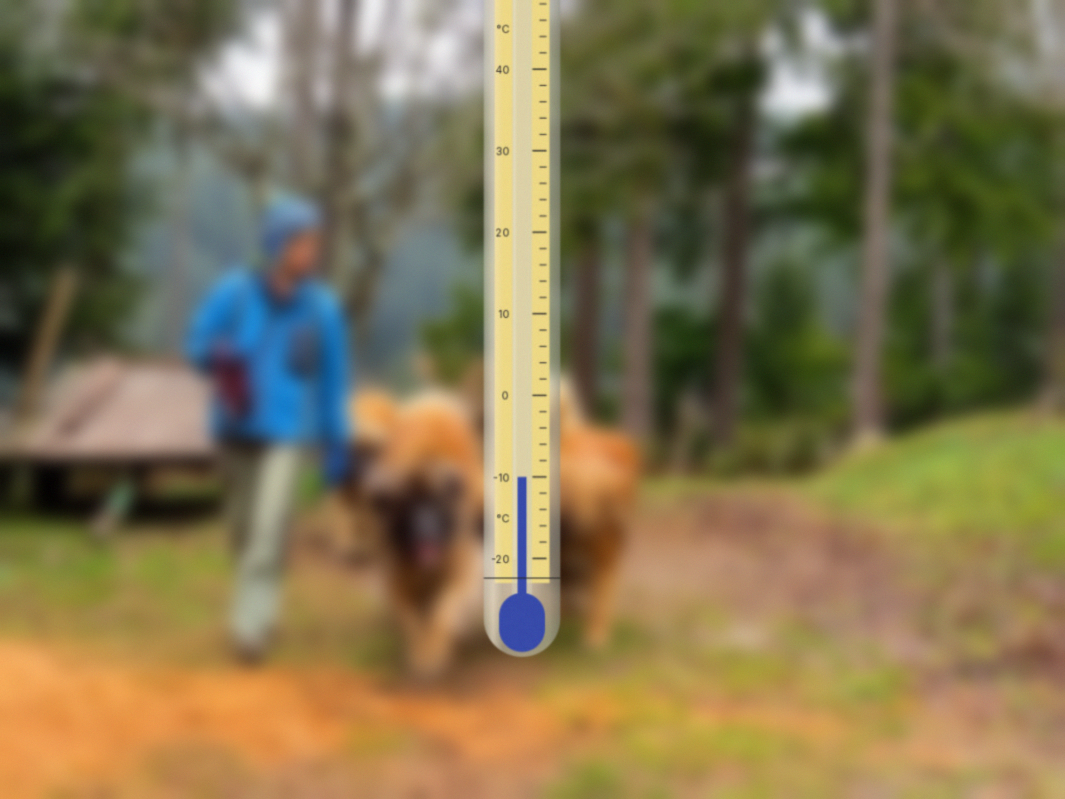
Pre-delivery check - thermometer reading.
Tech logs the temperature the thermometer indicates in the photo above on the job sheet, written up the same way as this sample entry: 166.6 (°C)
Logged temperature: -10 (°C)
